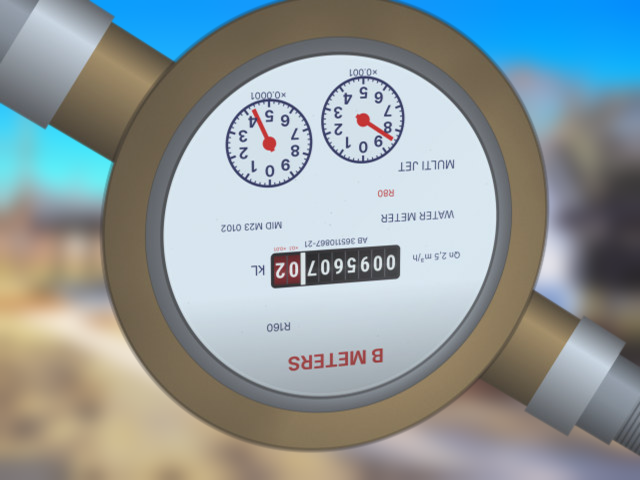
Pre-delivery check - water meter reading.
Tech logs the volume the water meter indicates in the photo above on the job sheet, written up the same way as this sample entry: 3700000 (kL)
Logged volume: 95607.0284 (kL)
